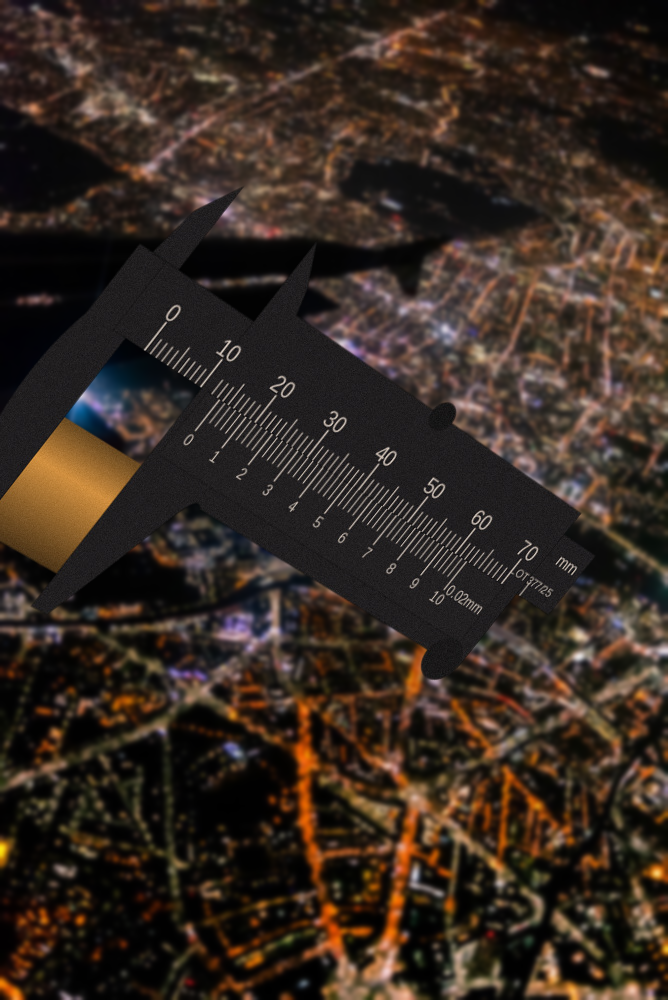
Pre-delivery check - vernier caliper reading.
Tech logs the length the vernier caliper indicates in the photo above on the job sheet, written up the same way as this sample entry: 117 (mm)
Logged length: 13.5 (mm)
